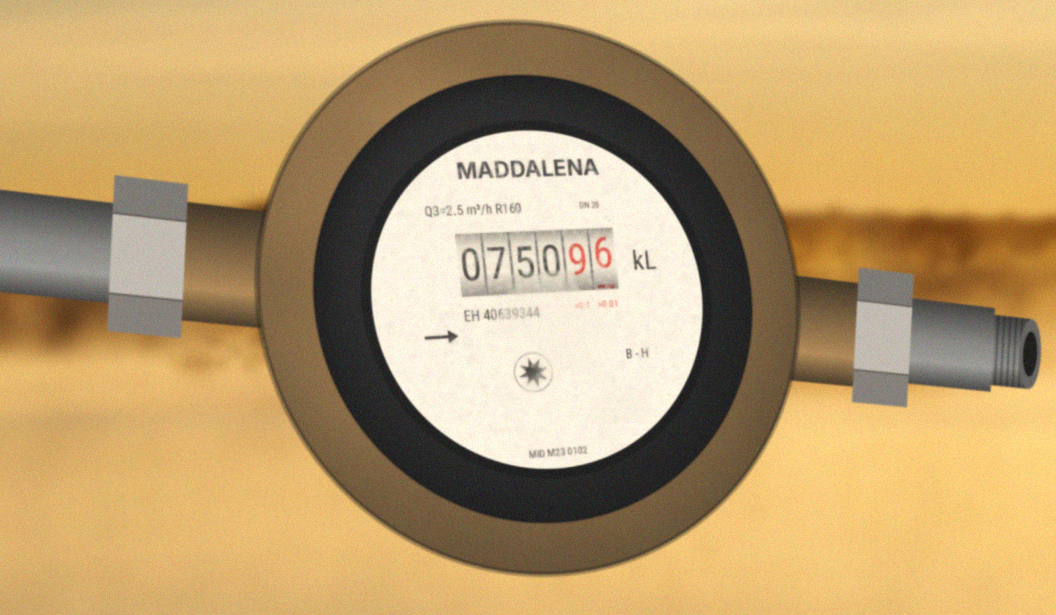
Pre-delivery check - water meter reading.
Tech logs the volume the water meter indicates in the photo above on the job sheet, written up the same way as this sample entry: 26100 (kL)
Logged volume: 750.96 (kL)
